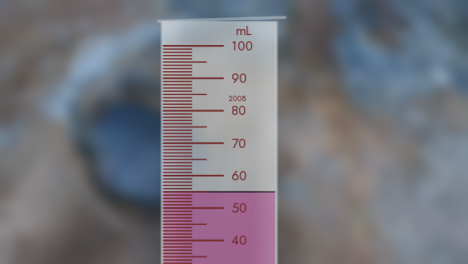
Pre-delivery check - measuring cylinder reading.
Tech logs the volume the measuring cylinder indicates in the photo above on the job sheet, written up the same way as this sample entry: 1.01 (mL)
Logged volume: 55 (mL)
